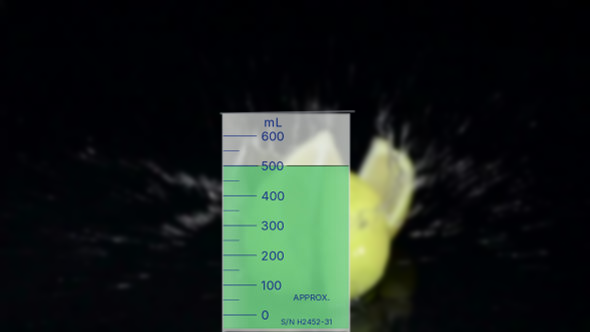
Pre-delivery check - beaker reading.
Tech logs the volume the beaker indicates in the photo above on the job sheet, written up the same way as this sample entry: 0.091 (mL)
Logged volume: 500 (mL)
